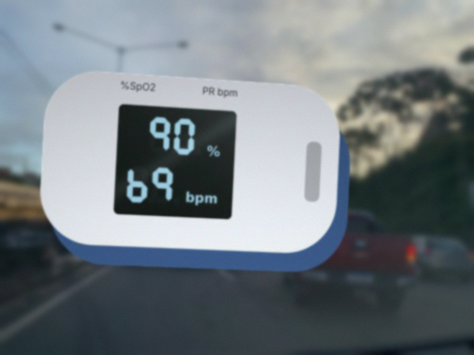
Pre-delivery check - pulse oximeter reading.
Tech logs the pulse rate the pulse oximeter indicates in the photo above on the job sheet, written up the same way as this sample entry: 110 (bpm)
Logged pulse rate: 69 (bpm)
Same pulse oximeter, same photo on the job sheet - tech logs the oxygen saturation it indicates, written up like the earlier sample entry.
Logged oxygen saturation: 90 (%)
